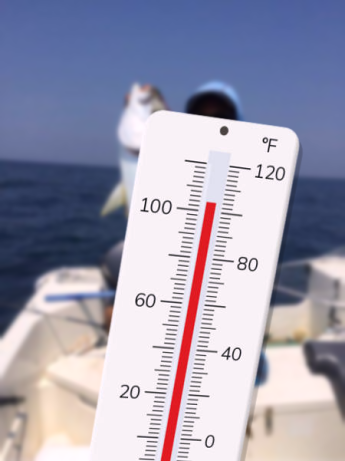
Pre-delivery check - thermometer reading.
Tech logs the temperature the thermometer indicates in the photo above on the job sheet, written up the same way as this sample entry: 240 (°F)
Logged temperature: 104 (°F)
